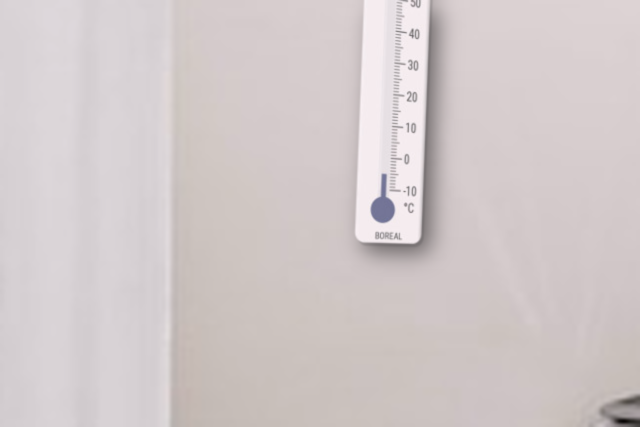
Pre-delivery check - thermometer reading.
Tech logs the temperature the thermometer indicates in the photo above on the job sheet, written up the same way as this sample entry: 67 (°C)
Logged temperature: -5 (°C)
